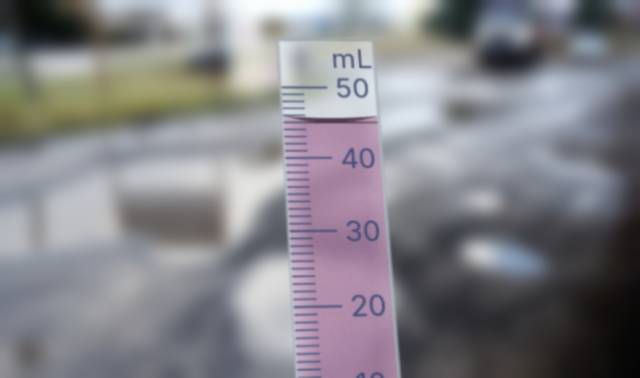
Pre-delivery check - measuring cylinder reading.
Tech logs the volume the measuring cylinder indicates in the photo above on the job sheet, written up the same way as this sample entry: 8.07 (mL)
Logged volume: 45 (mL)
